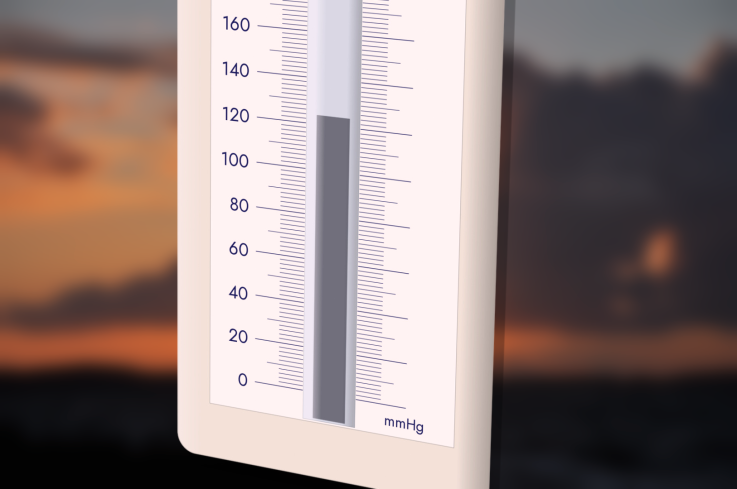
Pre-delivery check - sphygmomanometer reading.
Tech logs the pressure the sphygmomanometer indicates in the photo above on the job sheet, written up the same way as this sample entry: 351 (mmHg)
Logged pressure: 124 (mmHg)
